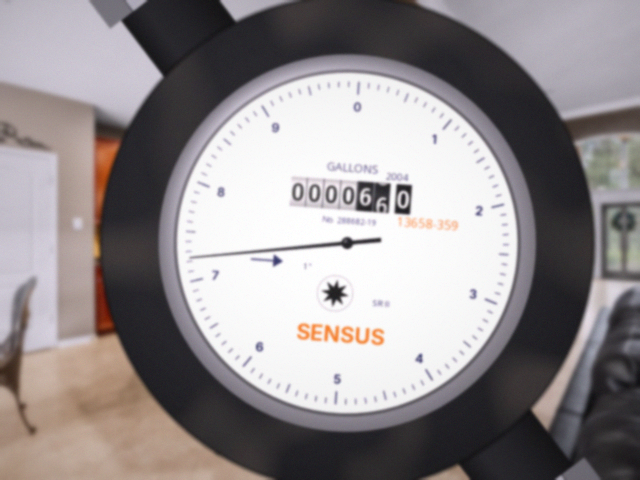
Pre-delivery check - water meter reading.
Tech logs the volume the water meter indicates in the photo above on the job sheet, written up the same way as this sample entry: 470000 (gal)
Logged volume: 657.2 (gal)
